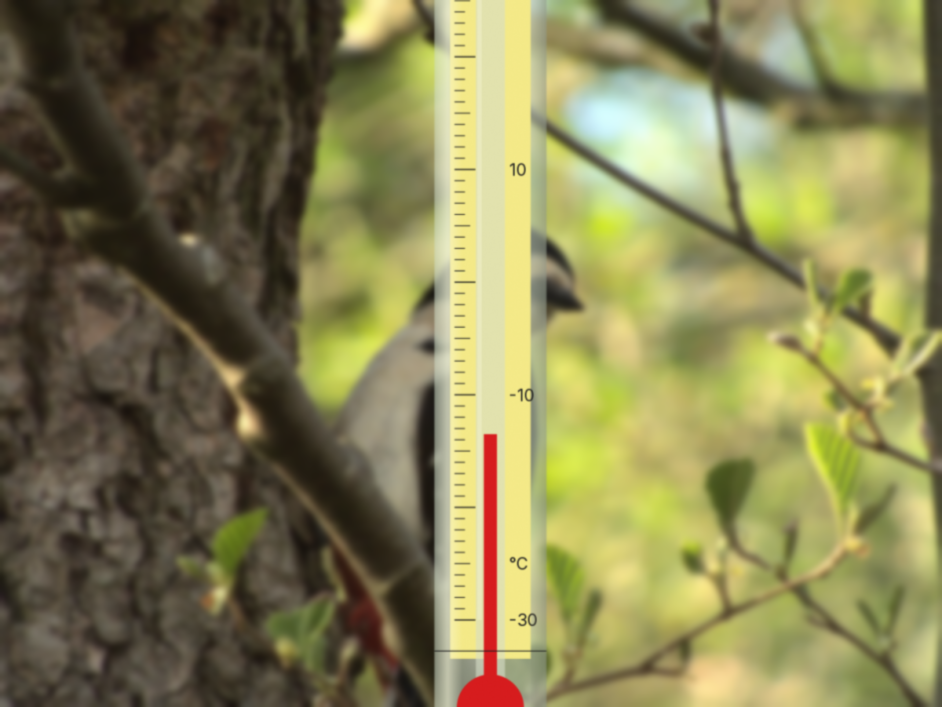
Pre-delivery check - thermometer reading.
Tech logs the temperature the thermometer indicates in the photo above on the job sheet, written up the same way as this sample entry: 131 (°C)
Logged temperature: -13.5 (°C)
